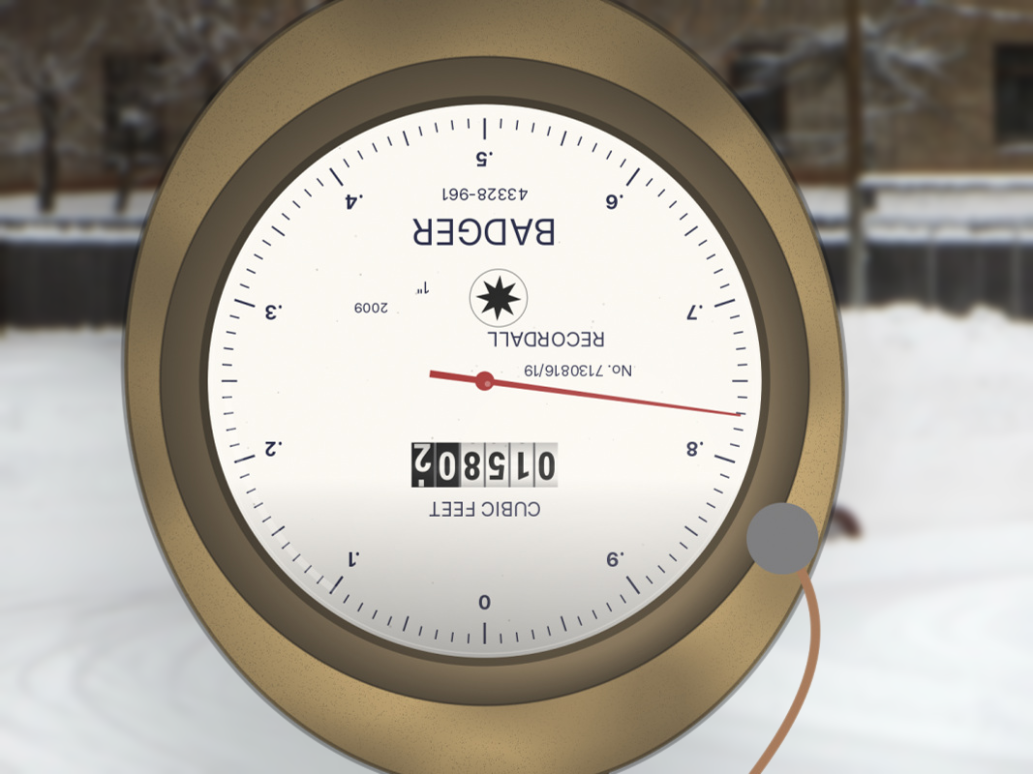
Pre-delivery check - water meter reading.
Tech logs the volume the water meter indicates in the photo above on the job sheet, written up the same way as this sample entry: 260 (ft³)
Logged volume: 15801.77 (ft³)
